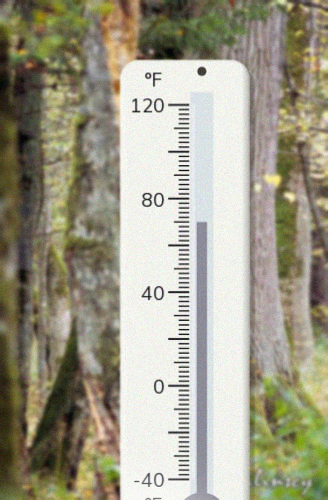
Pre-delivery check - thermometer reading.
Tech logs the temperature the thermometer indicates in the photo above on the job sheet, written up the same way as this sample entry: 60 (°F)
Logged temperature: 70 (°F)
